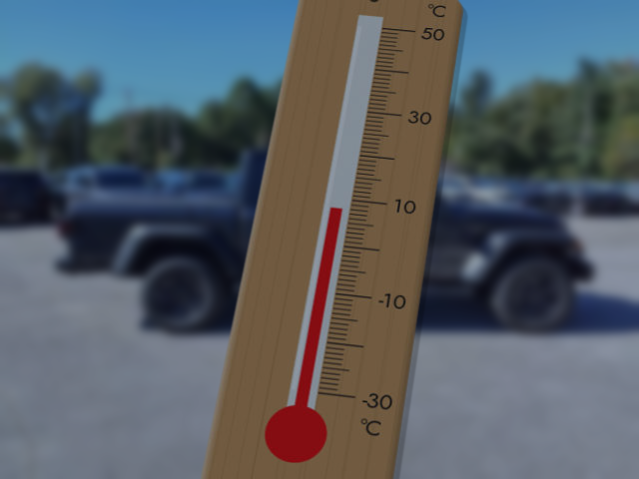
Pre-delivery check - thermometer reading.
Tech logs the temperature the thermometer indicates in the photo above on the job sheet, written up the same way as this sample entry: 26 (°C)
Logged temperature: 8 (°C)
